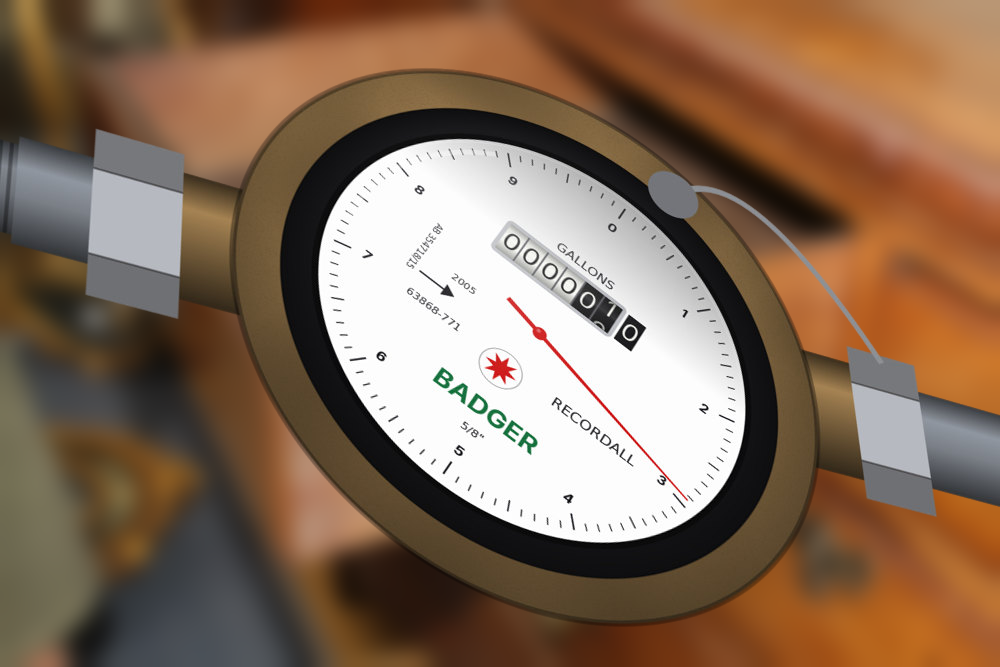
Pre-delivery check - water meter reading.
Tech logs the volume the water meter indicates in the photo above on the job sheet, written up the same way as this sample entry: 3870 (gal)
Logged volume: 12.9 (gal)
